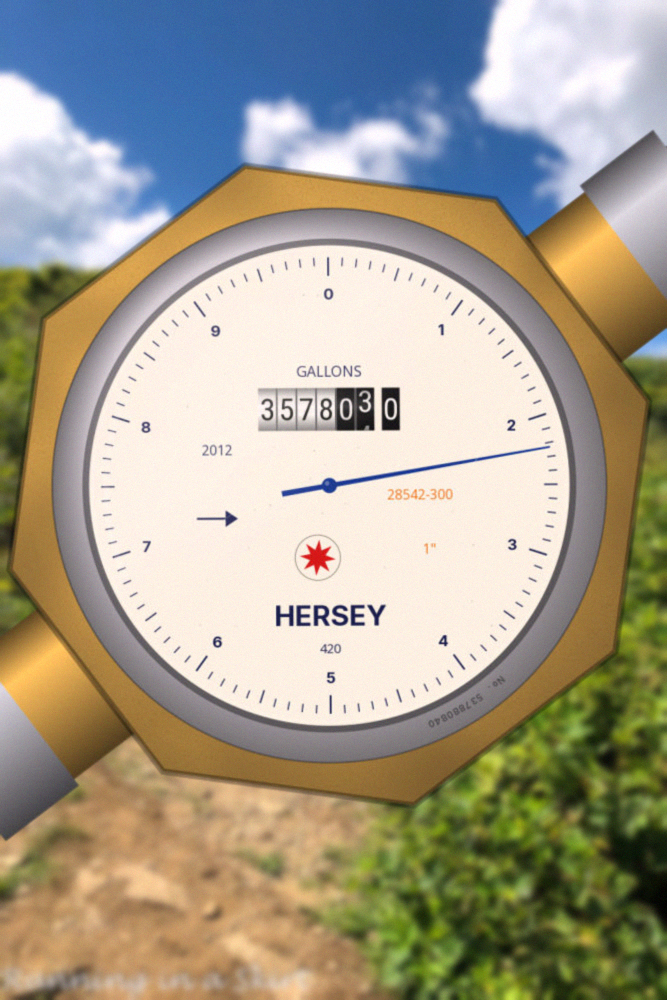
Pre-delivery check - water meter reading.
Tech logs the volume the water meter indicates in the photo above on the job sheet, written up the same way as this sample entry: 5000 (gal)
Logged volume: 3578032.2 (gal)
